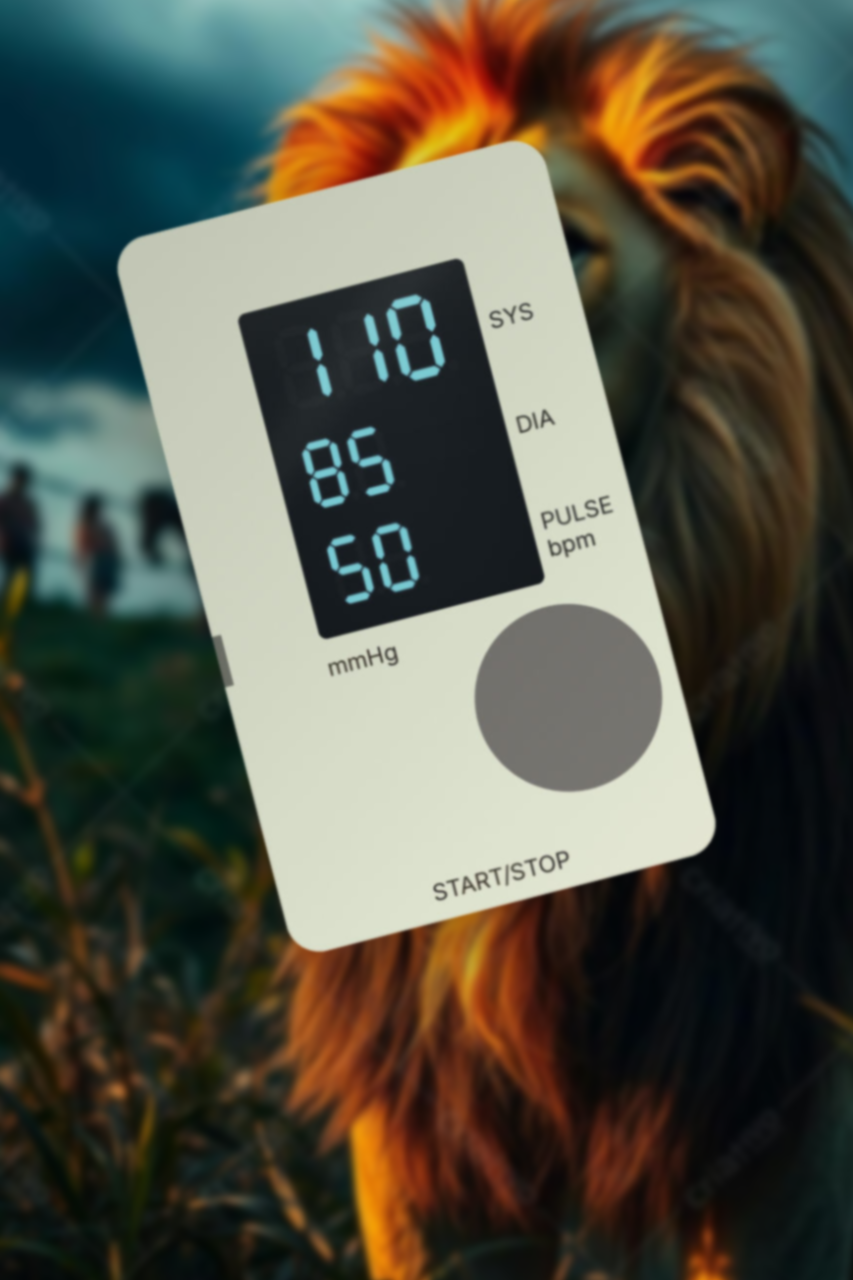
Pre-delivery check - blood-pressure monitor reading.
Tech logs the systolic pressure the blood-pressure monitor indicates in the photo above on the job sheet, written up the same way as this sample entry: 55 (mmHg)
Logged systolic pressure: 110 (mmHg)
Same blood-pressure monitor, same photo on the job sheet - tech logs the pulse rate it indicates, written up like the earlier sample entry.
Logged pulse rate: 50 (bpm)
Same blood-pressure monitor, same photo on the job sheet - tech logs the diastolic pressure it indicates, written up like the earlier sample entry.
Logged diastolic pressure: 85 (mmHg)
